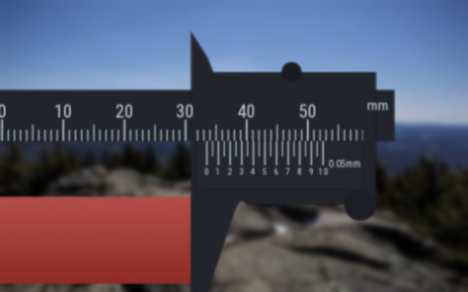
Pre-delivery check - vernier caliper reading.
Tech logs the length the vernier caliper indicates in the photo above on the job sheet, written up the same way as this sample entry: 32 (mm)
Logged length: 33.5 (mm)
